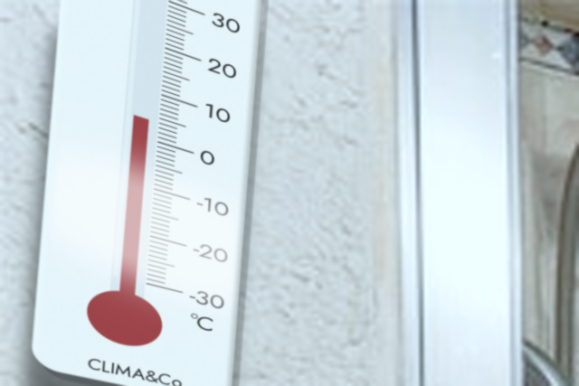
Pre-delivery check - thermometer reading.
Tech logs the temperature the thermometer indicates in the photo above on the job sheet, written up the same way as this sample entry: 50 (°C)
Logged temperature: 4 (°C)
